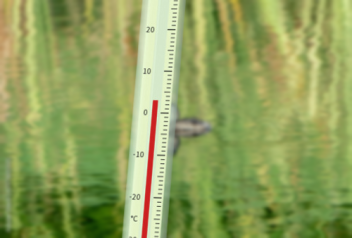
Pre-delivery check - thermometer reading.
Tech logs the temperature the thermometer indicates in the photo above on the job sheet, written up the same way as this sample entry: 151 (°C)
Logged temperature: 3 (°C)
